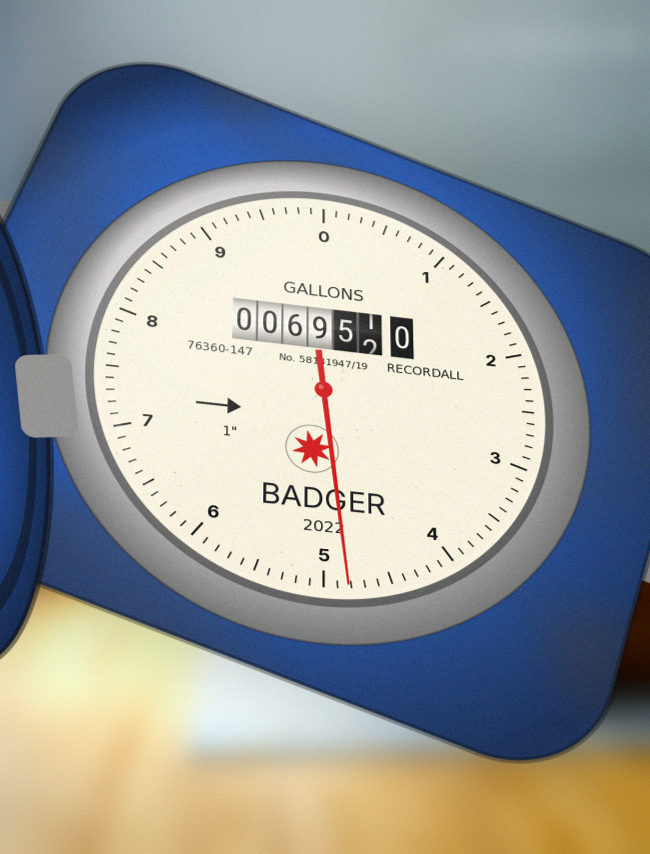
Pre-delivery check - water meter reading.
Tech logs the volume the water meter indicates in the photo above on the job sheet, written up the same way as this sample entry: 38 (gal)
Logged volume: 69514.8 (gal)
